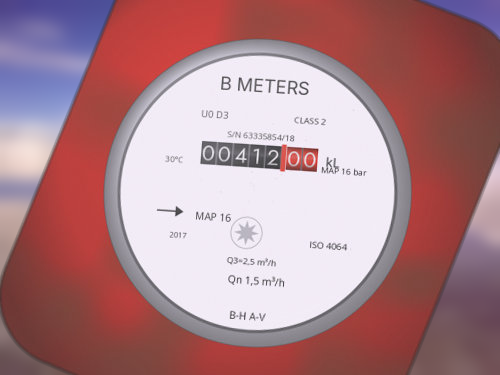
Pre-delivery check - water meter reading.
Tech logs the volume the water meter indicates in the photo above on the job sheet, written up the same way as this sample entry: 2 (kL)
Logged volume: 412.00 (kL)
